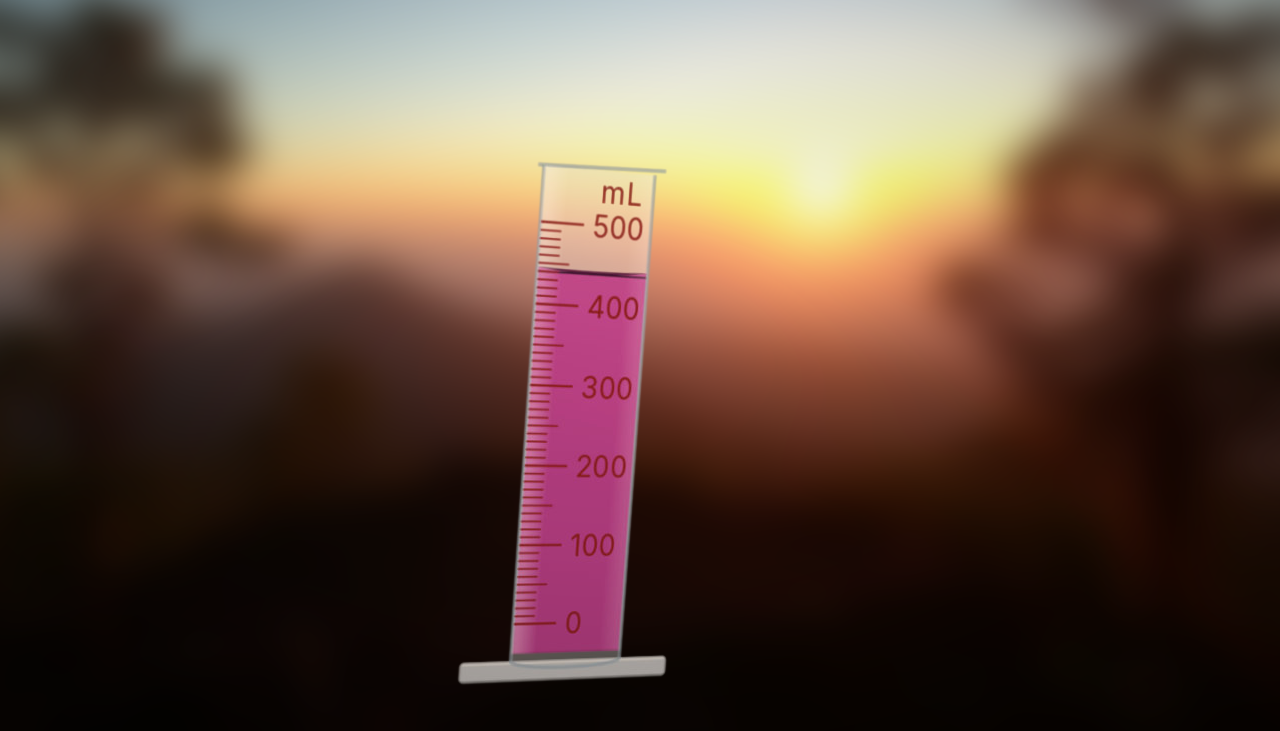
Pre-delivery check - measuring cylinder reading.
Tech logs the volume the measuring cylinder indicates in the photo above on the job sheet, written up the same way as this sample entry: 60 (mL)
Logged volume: 440 (mL)
